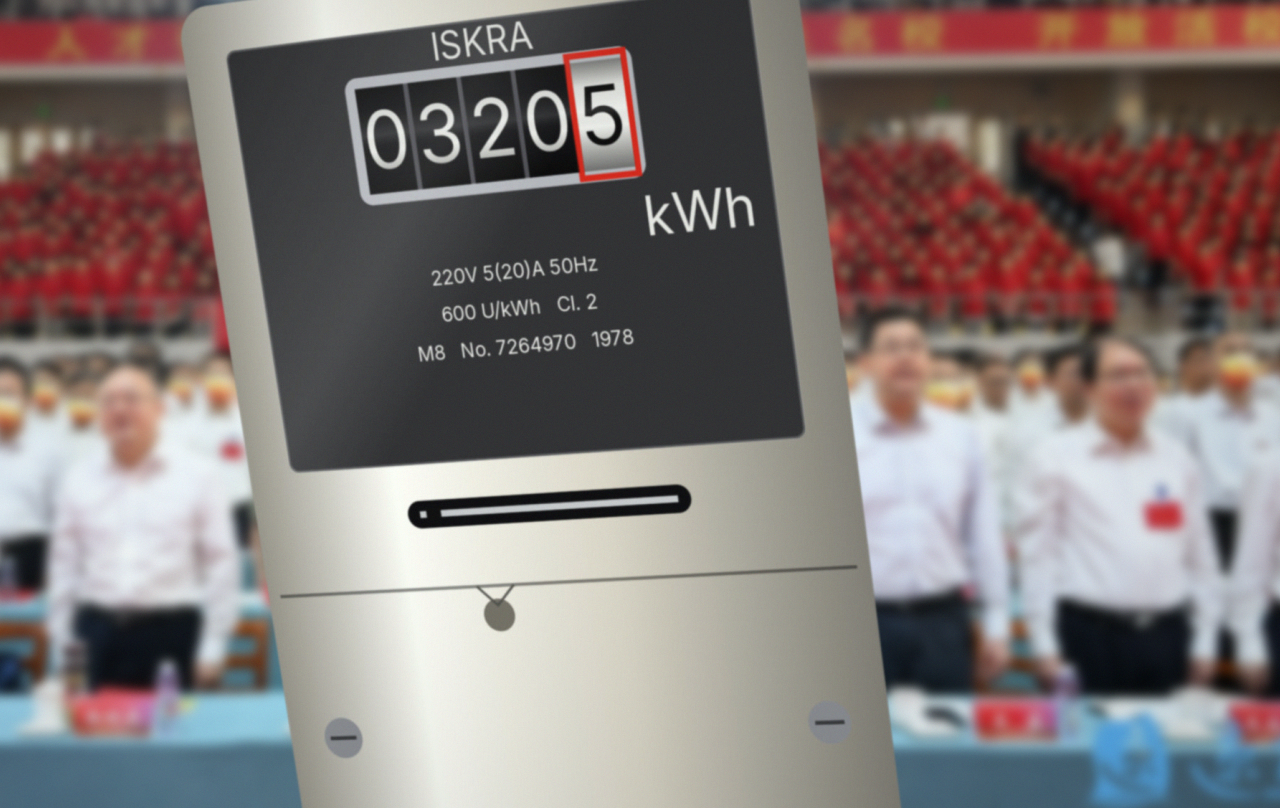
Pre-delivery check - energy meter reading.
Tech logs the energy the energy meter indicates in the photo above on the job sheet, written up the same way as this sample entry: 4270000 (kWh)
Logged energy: 320.5 (kWh)
